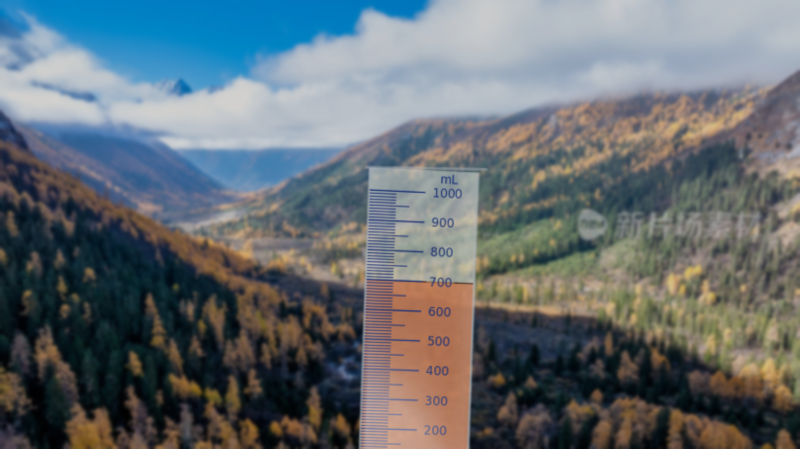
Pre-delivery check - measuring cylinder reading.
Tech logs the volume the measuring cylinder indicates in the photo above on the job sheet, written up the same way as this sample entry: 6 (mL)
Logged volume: 700 (mL)
